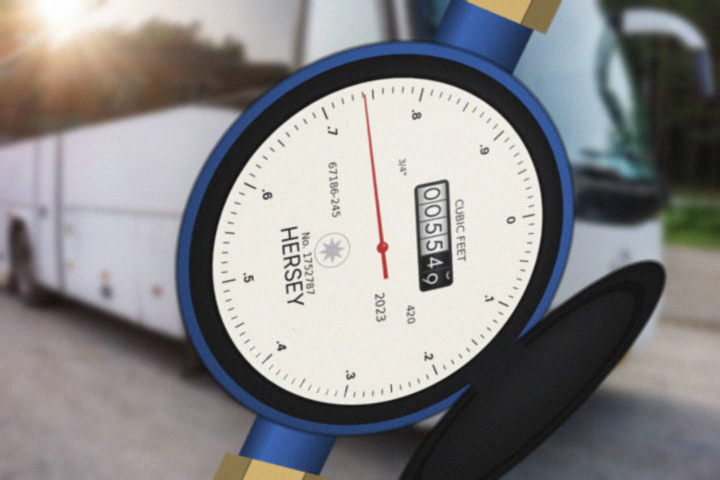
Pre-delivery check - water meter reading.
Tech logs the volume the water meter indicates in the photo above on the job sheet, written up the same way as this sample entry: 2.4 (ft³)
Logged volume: 5548.74 (ft³)
